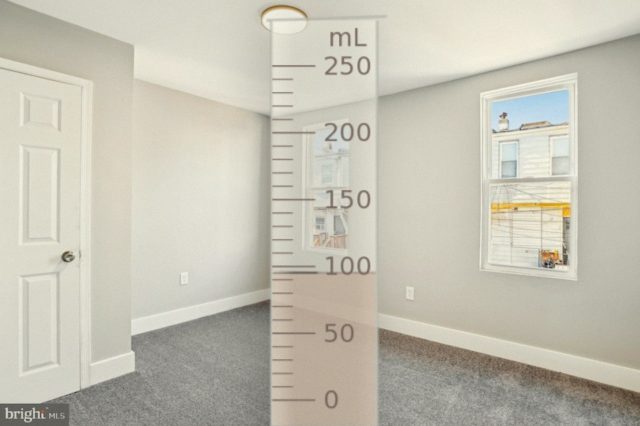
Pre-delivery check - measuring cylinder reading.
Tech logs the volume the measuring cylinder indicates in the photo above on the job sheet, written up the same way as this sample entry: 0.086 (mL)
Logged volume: 95 (mL)
